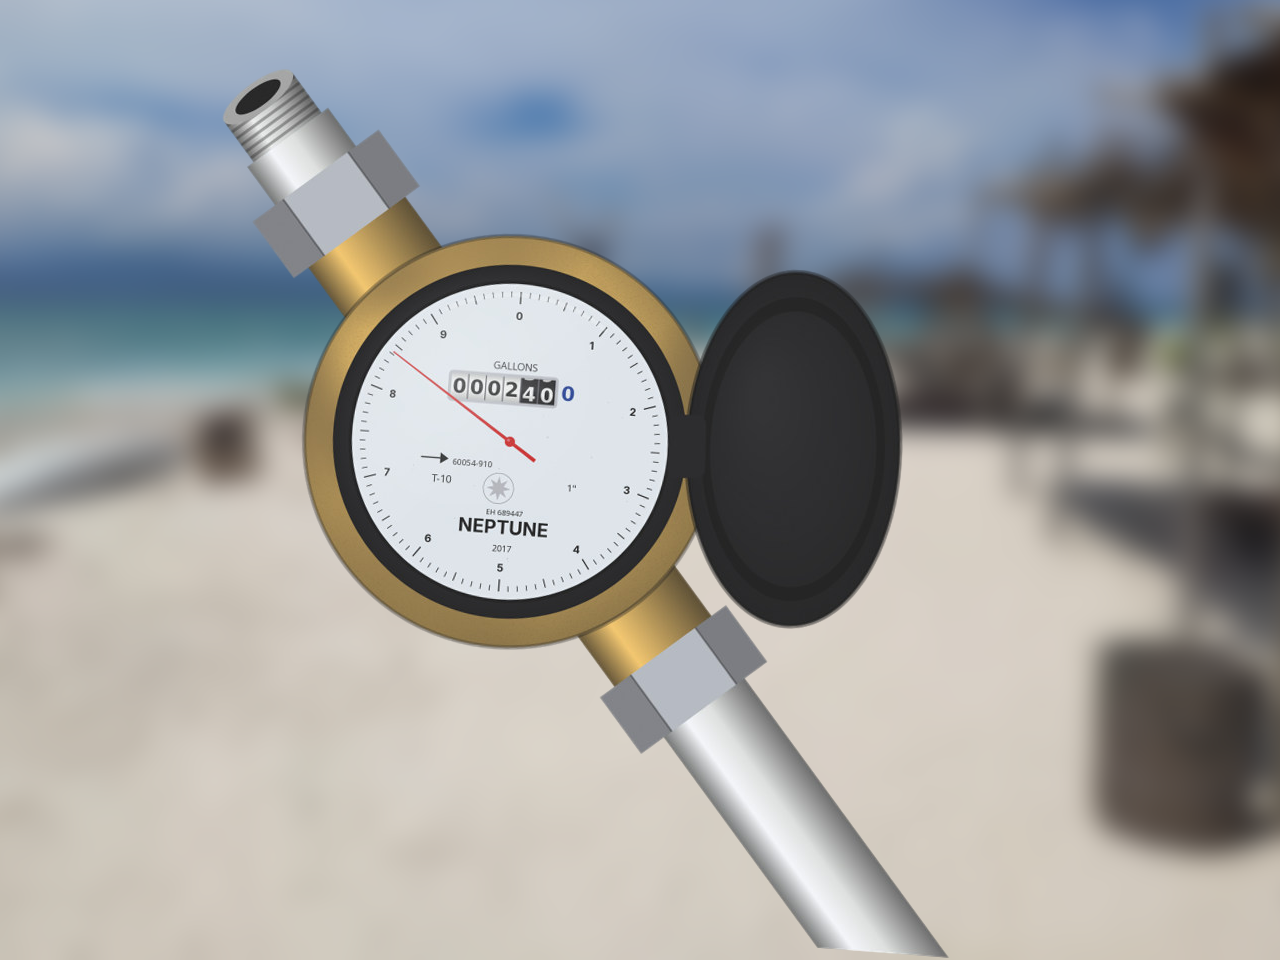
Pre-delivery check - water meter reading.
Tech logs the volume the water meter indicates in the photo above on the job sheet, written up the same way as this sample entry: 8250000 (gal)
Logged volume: 2398.4 (gal)
